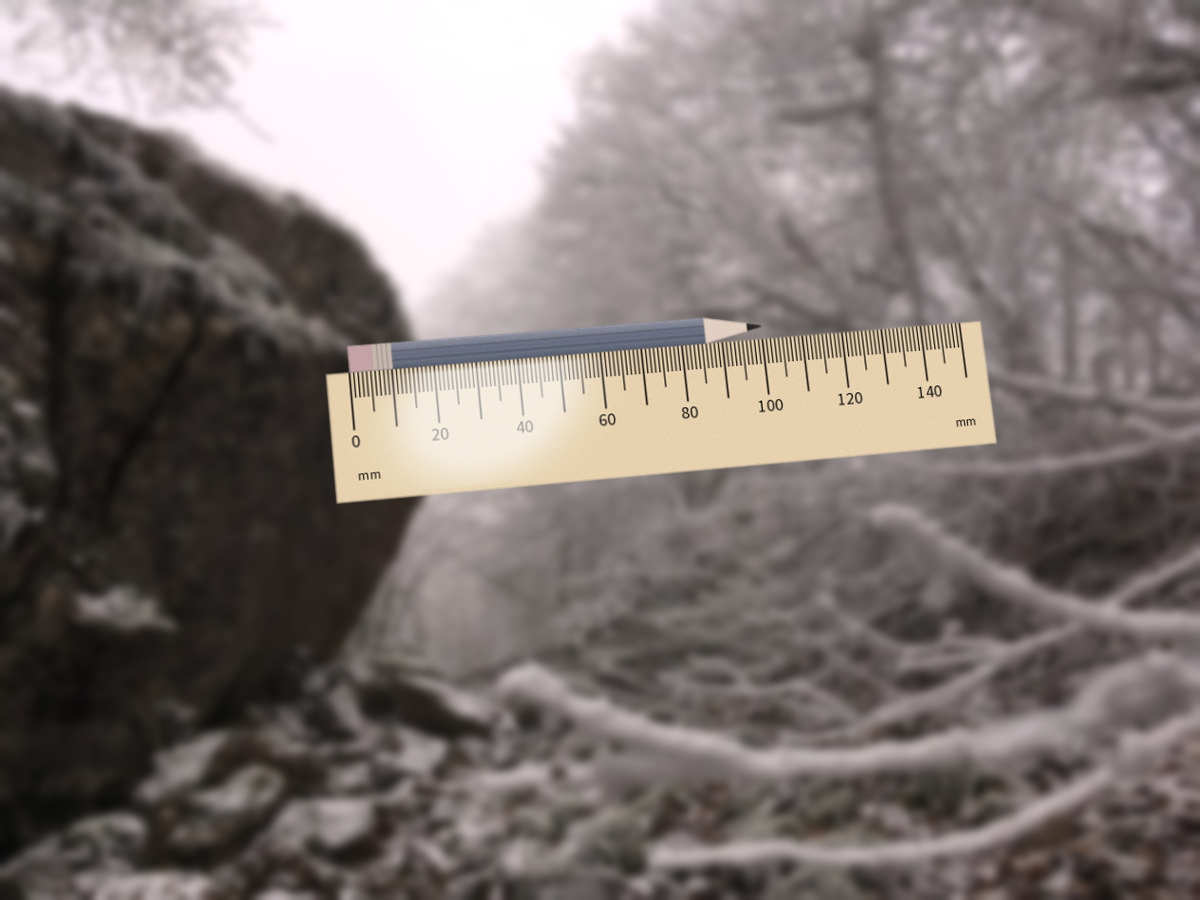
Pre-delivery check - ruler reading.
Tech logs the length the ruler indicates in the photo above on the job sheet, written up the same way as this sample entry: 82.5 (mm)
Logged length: 100 (mm)
